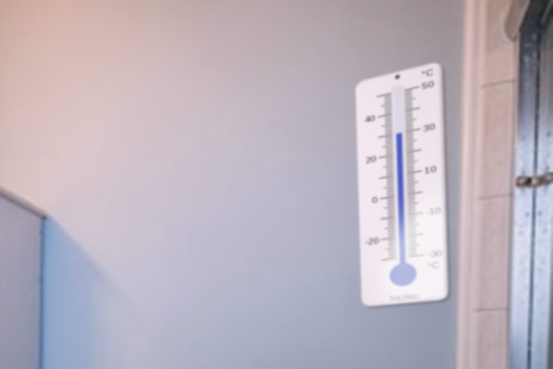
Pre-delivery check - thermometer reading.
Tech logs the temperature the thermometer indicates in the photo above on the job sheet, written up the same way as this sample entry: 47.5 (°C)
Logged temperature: 30 (°C)
